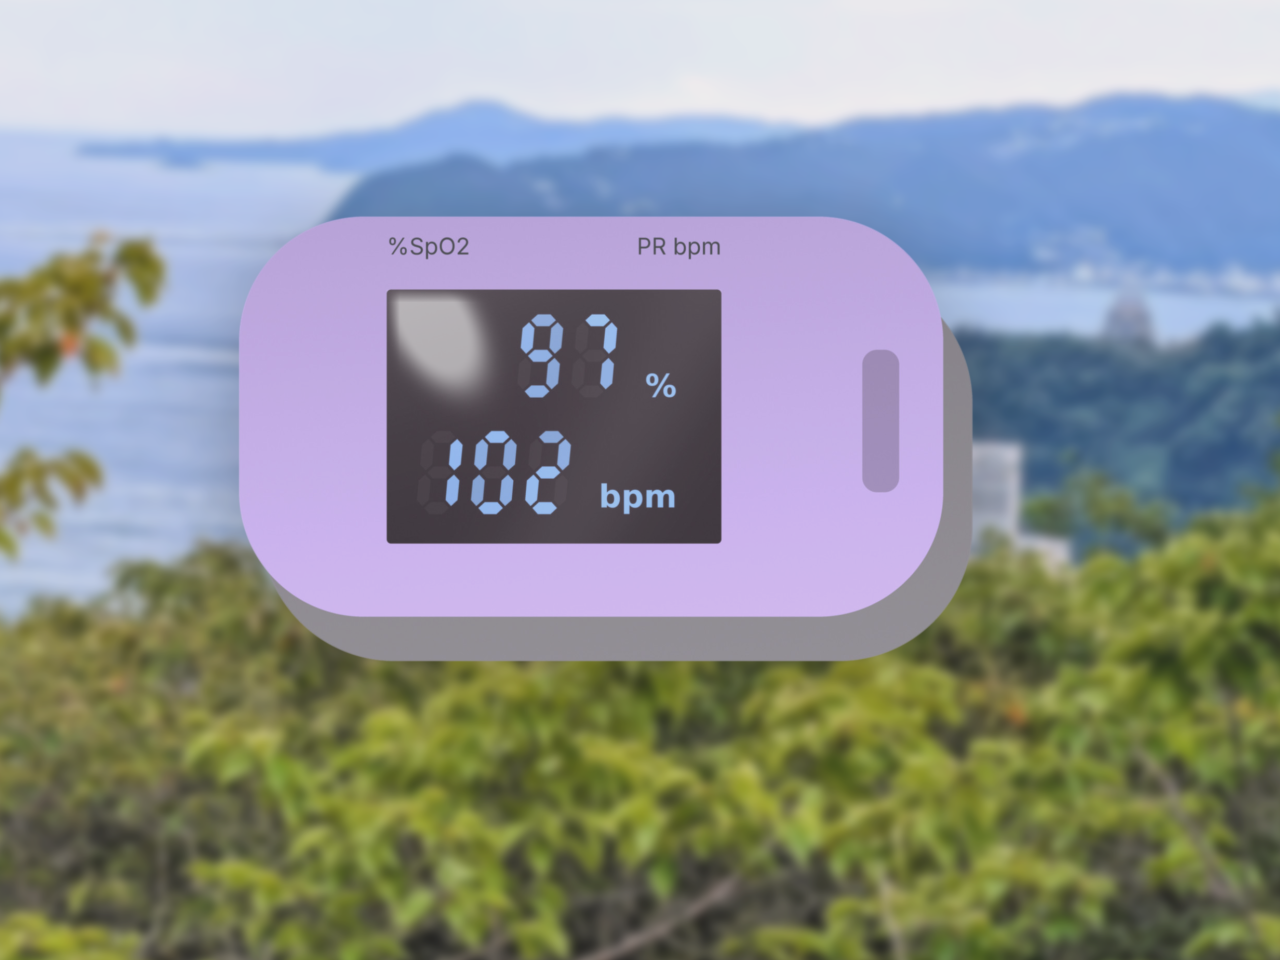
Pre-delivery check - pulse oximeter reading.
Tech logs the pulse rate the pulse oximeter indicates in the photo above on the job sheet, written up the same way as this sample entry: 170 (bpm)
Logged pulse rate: 102 (bpm)
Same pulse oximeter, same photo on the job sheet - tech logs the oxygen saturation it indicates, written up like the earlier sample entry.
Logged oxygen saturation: 97 (%)
